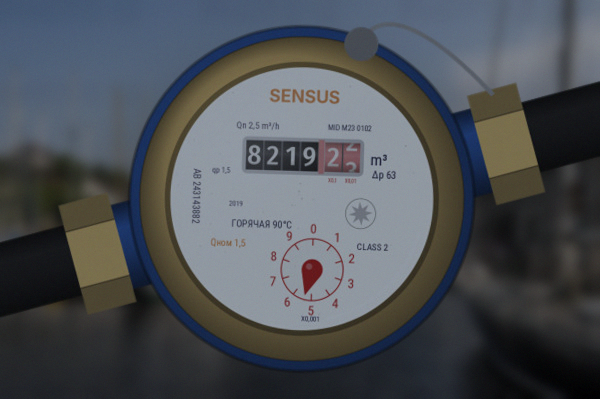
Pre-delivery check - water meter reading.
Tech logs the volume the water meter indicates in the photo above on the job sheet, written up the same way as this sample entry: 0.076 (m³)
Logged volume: 8219.225 (m³)
